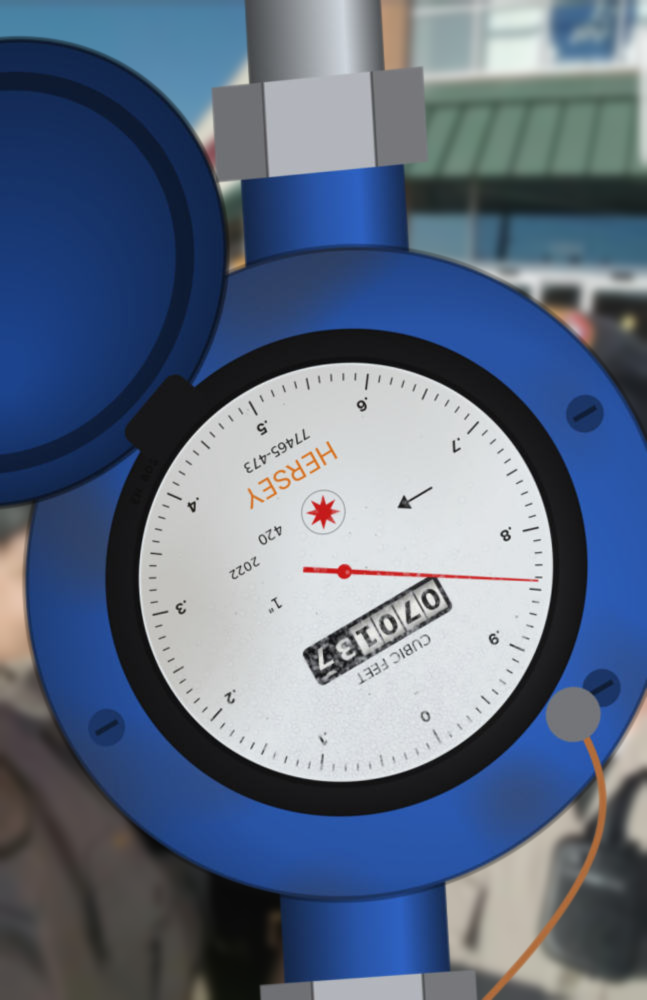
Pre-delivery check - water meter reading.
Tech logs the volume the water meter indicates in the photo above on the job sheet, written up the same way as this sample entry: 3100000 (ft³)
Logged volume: 70136.84 (ft³)
